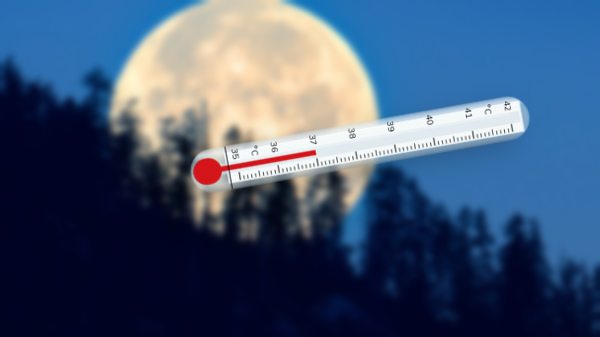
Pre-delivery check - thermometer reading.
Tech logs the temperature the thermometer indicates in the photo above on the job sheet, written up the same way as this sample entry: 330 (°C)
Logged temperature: 37 (°C)
